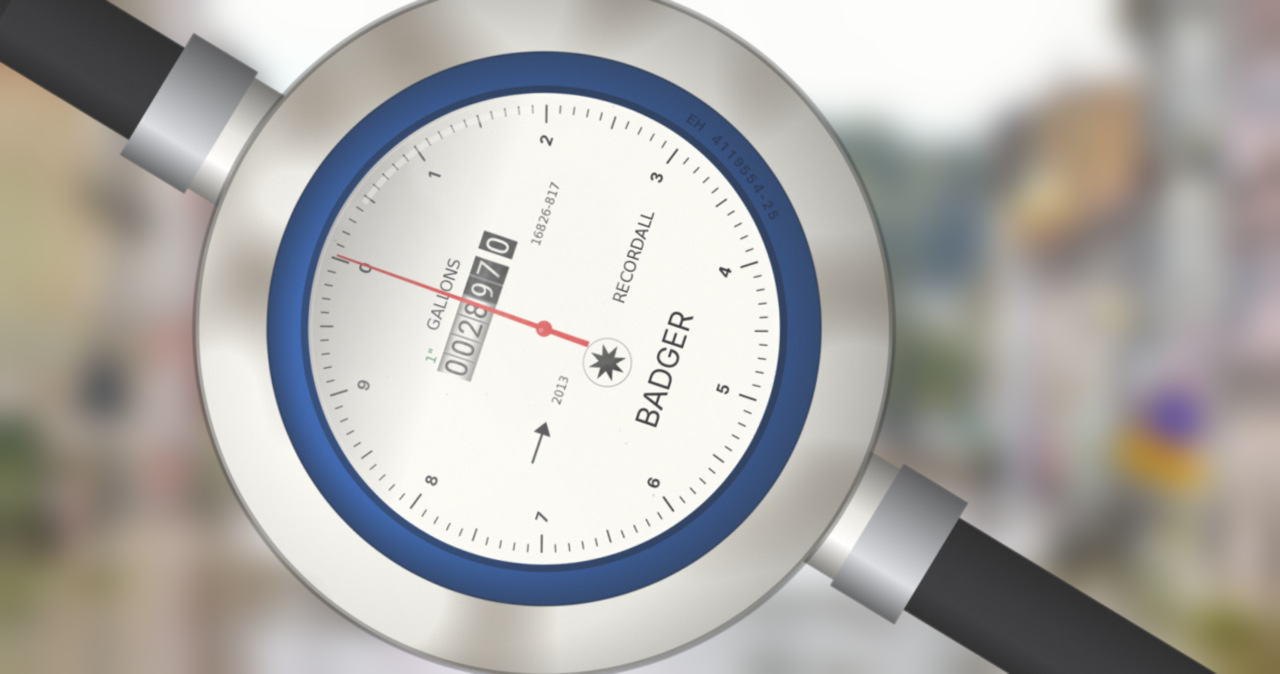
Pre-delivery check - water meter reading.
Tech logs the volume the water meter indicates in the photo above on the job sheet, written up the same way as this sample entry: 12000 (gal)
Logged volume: 28970.0 (gal)
